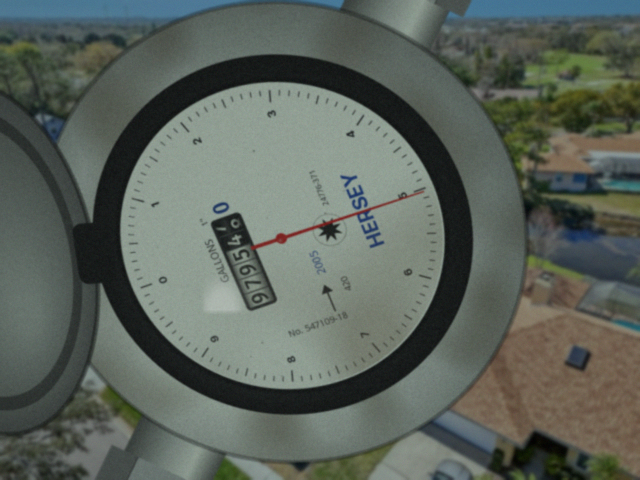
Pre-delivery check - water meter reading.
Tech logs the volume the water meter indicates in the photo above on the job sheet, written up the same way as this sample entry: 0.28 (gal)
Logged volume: 9795475.0 (gal)
